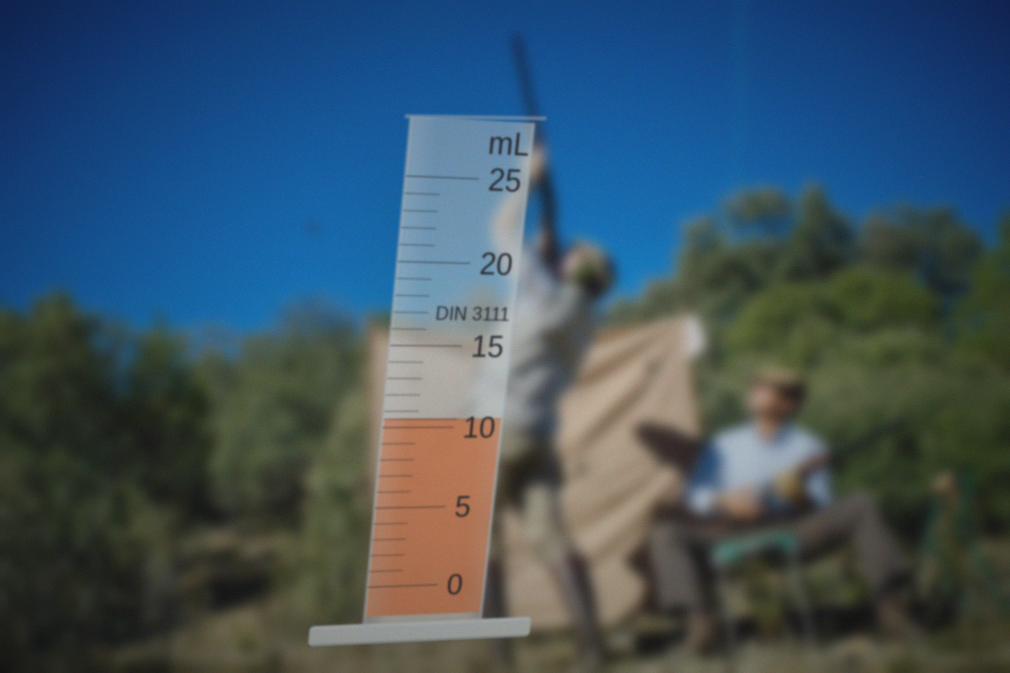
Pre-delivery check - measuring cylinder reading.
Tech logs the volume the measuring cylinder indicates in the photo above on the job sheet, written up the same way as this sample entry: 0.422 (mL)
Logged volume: 10.5 (mL)
